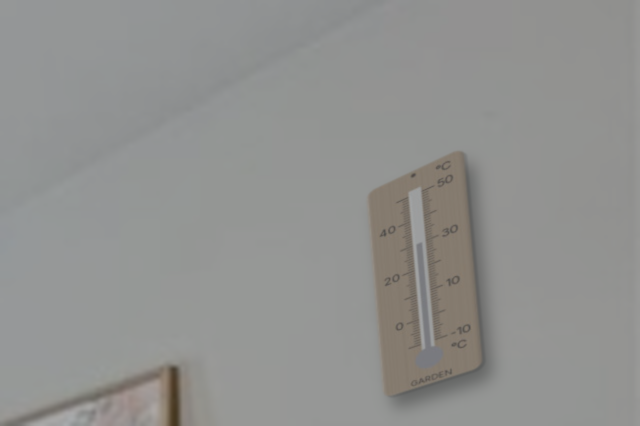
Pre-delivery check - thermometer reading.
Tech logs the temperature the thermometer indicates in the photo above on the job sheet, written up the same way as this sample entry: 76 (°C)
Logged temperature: 30 (°C)
